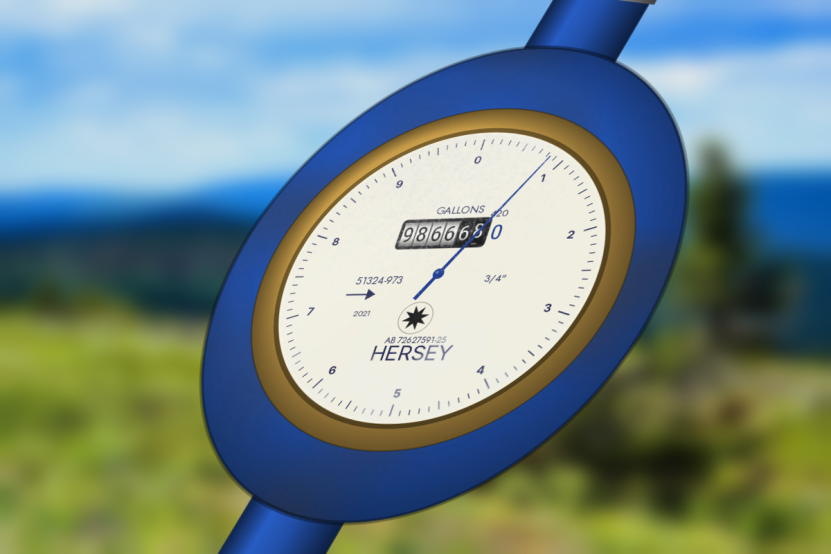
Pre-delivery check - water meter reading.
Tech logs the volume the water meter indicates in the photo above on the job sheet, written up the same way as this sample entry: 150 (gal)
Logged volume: 9866680.8 (gal)
